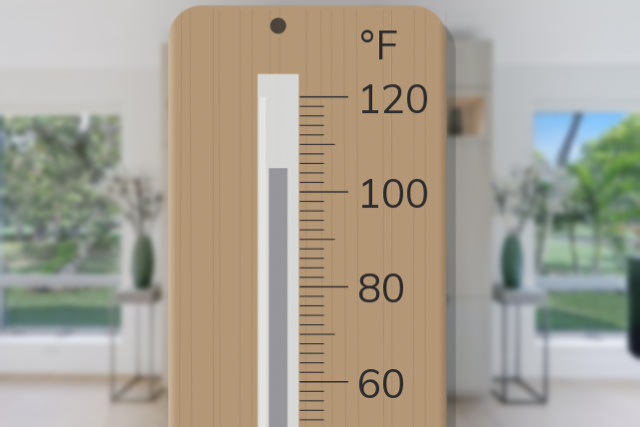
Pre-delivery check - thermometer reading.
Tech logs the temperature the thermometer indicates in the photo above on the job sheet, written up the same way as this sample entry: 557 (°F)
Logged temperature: 105 (°F)
